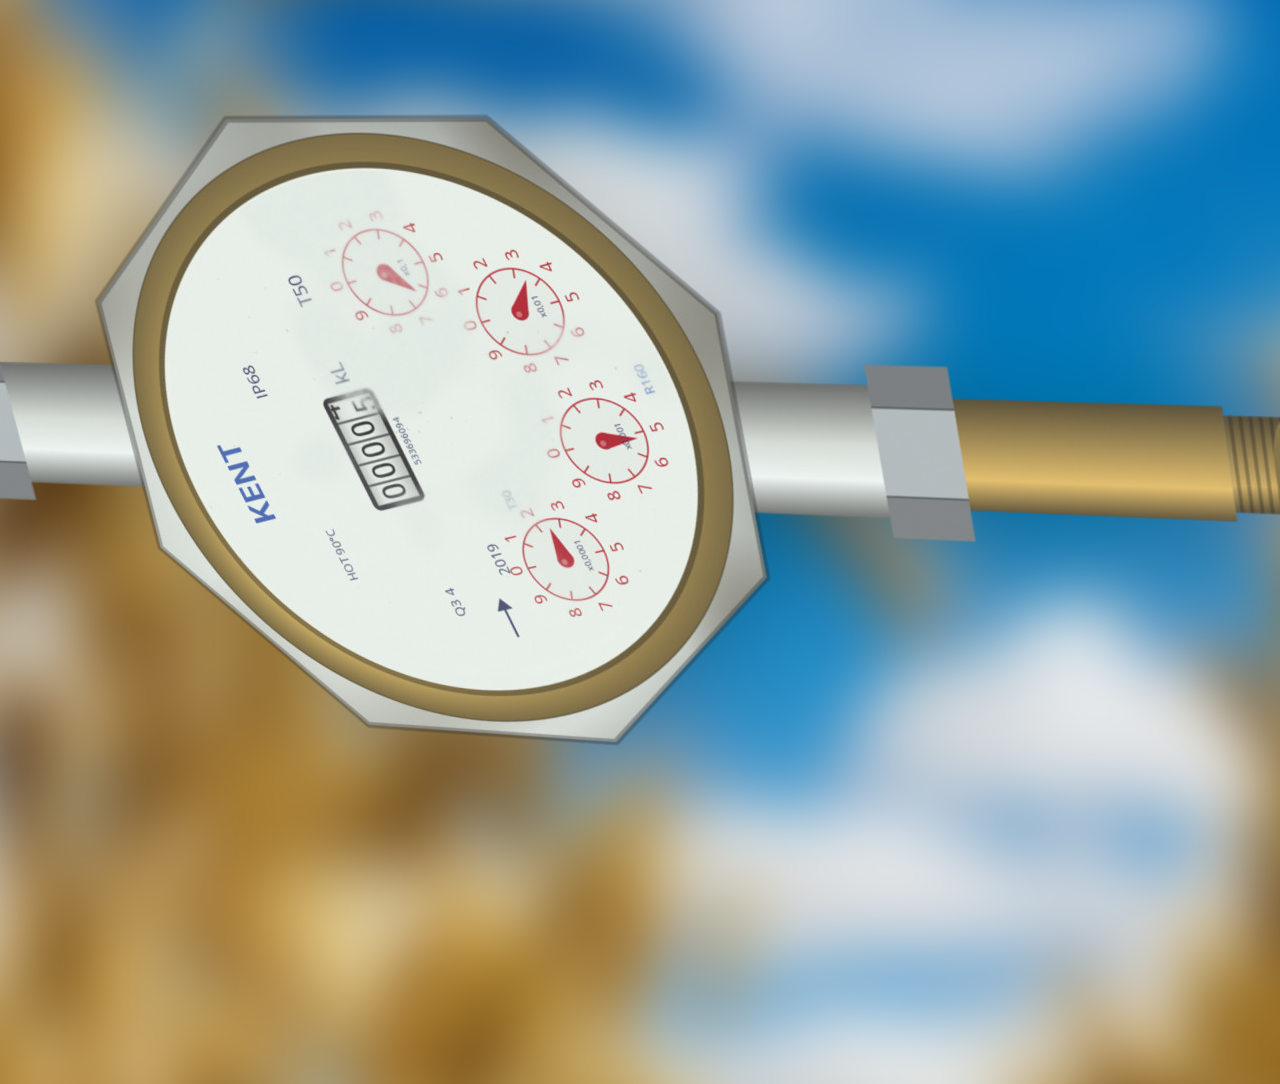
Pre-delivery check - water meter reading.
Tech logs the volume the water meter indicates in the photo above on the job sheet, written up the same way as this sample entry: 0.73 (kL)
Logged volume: 4.6352 (kL)
